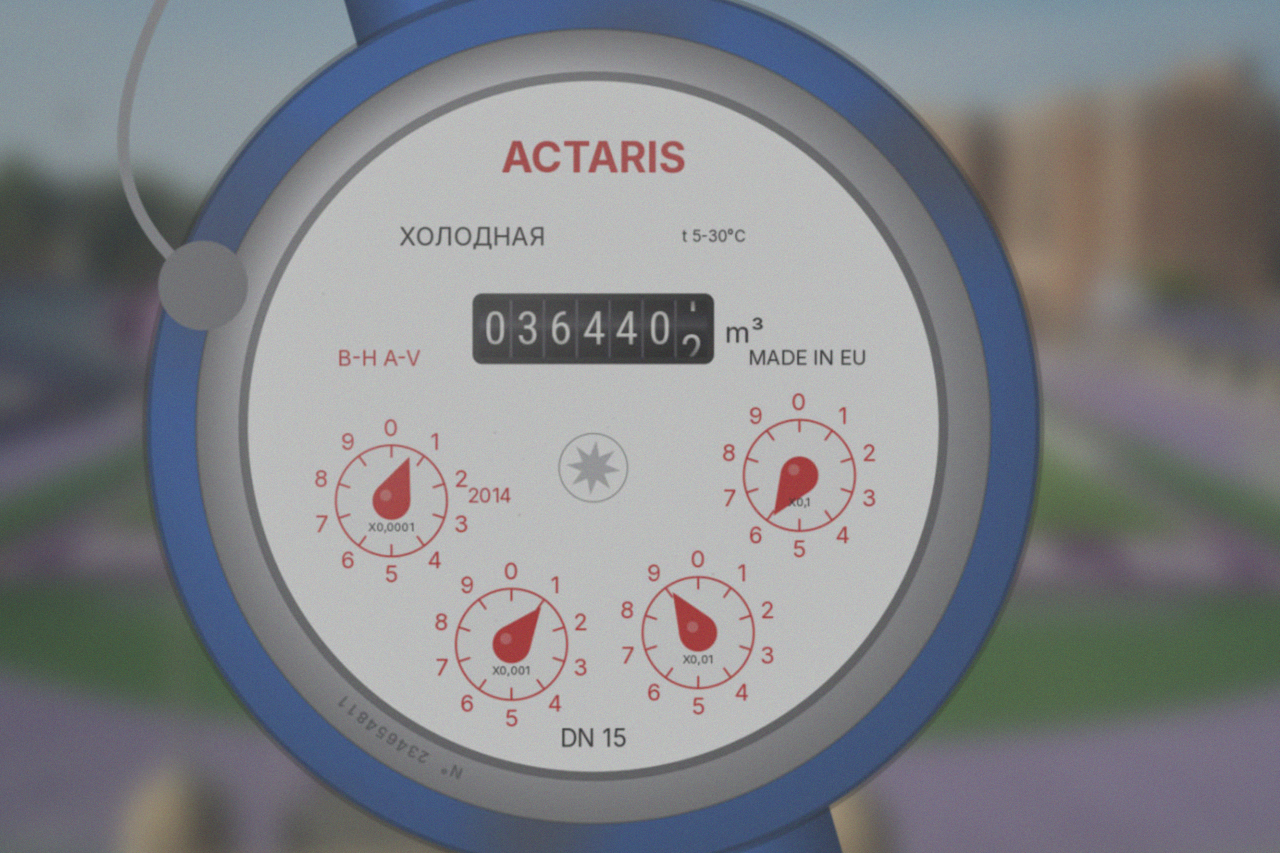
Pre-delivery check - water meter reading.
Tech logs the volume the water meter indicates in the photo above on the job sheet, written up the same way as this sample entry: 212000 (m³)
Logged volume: 364401.5910 (m³)
